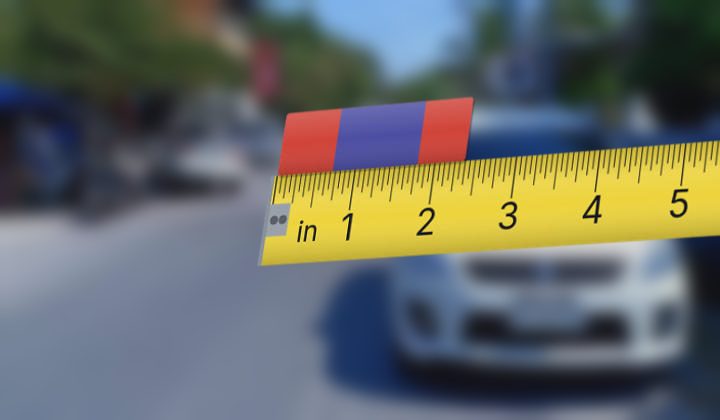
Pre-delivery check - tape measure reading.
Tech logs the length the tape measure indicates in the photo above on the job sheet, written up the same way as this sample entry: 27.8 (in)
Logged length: 2.375 (in)
